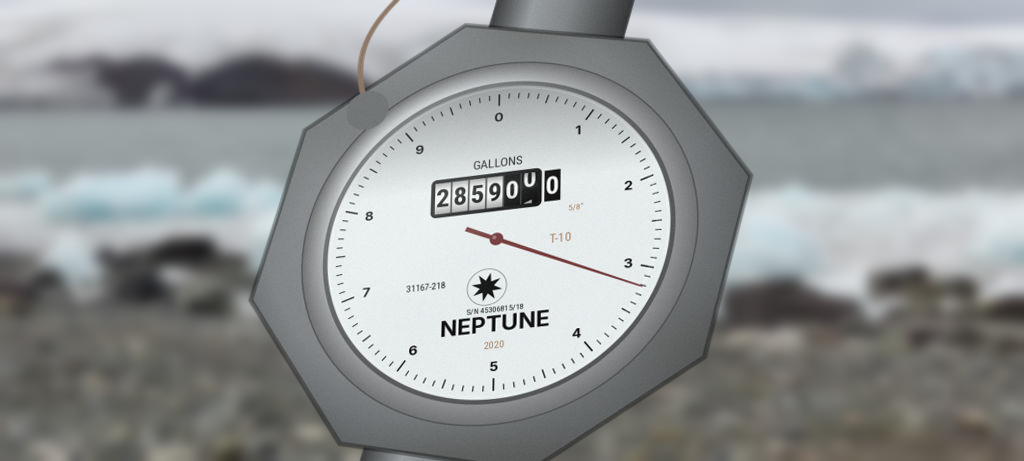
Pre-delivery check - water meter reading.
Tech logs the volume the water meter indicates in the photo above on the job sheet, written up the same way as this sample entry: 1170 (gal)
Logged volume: 2859003.2 (gal)
